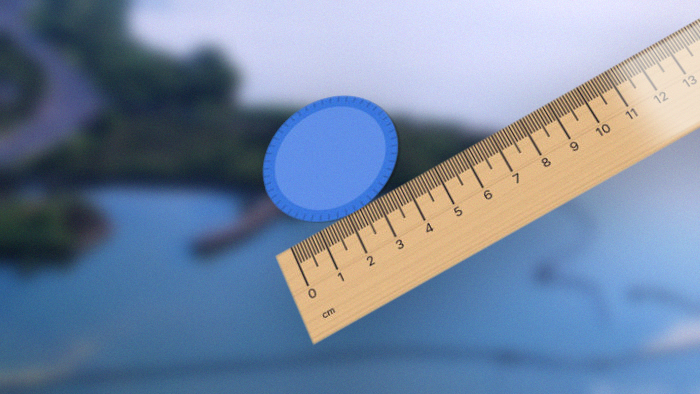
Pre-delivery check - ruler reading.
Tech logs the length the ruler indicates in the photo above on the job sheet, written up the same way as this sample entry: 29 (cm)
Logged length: 4.5 (cm)
